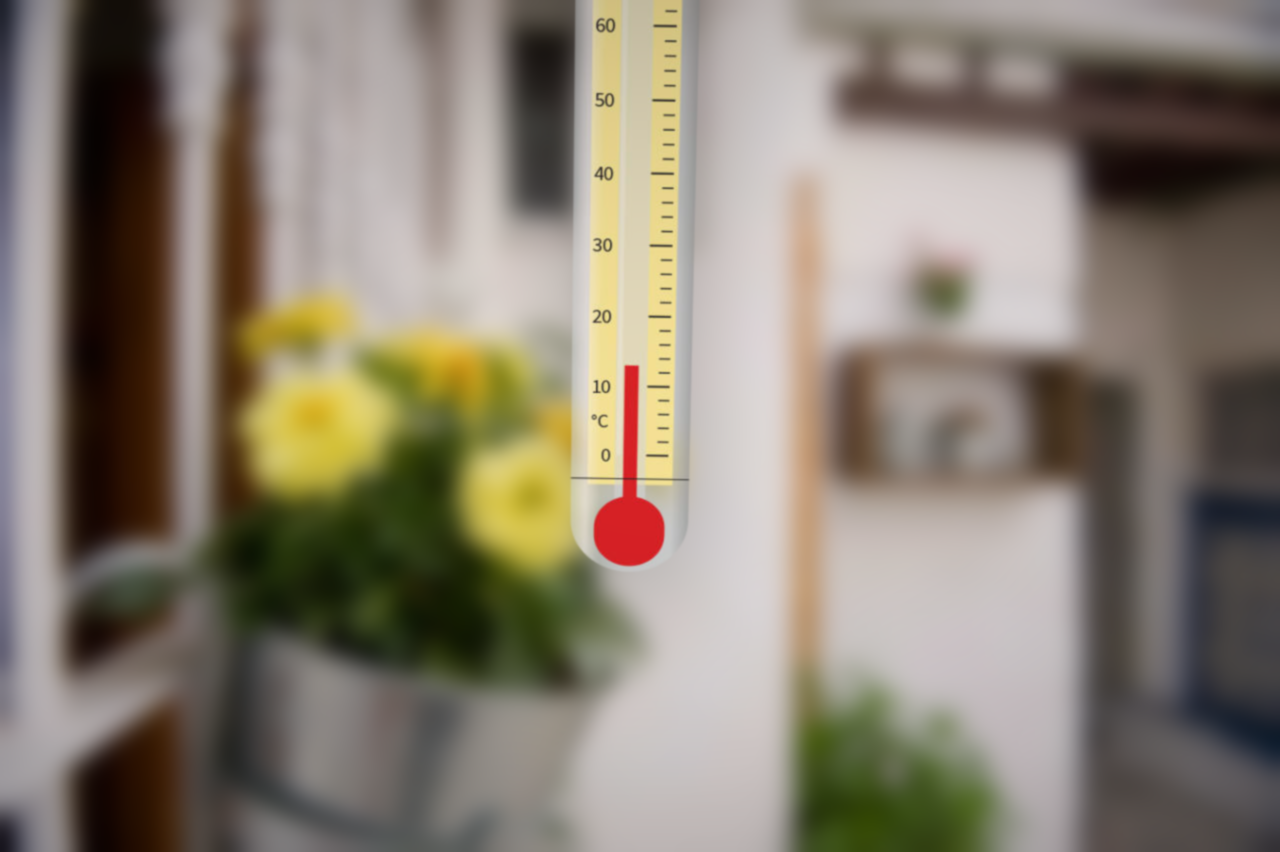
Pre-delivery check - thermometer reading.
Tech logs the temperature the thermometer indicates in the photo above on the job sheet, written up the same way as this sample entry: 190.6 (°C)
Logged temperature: 13 (°C)
